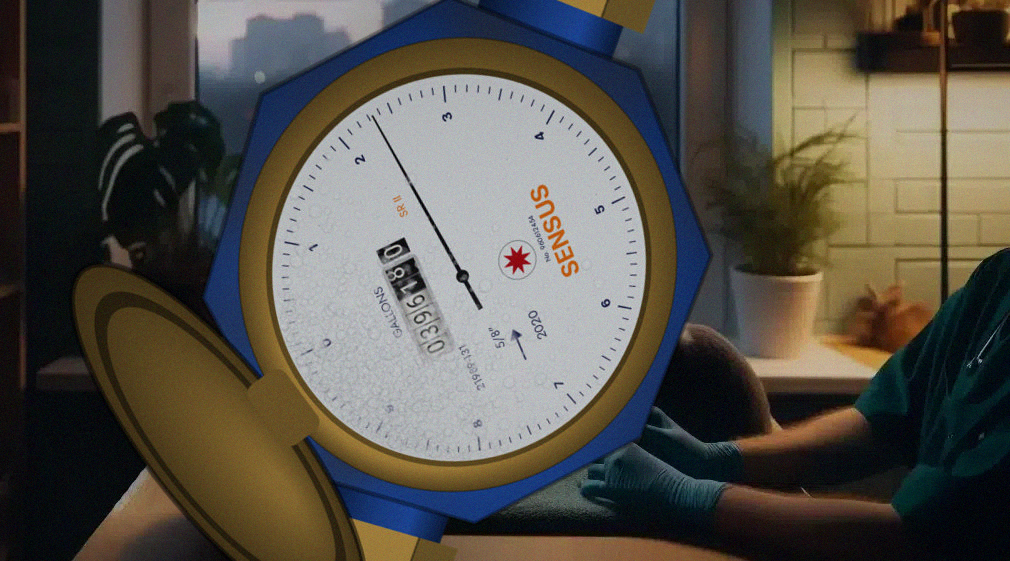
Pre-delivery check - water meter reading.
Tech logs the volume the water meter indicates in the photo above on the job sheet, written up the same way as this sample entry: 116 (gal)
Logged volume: 396182.3 (gal)
